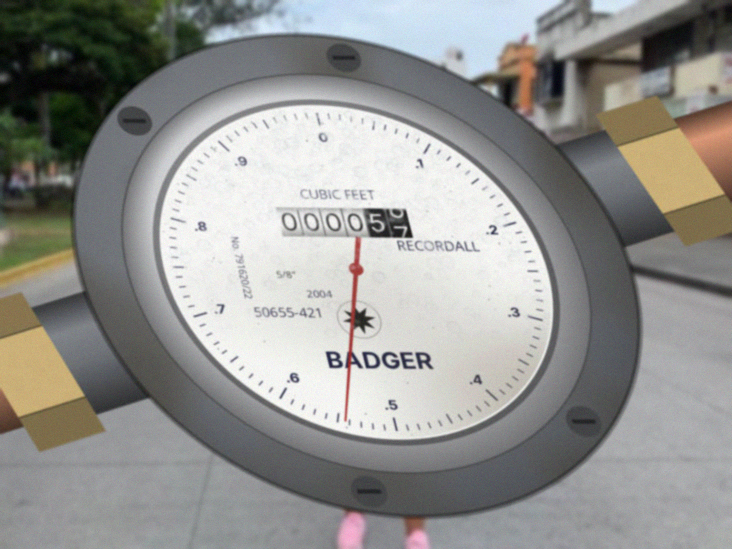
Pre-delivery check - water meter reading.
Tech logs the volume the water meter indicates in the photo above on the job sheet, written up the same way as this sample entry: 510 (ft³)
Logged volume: 56.54 (ft³)
